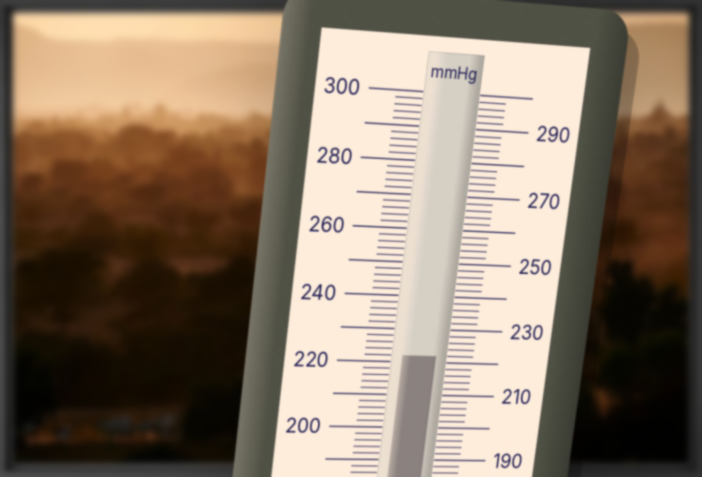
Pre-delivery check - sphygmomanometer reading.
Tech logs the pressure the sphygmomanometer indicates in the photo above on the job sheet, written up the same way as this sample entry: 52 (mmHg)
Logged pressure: 222 (mmHg)
